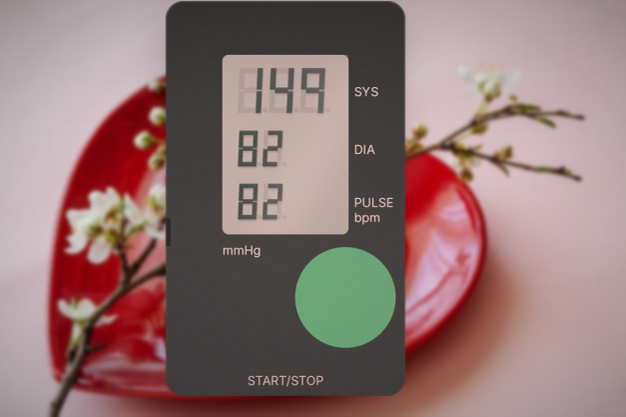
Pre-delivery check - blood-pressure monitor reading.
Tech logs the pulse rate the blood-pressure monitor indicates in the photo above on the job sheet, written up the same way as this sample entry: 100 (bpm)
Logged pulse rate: 82 (bpm)
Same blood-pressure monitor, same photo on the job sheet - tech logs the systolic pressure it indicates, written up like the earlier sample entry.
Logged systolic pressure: 149 (mmHg)
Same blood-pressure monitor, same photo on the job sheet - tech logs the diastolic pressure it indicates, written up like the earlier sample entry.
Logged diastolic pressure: 82 (mmHg)
